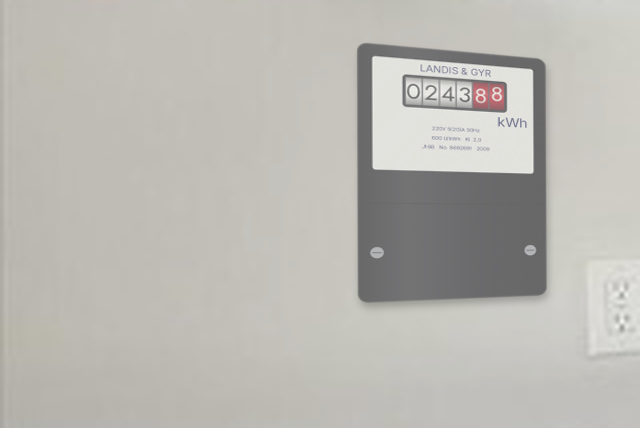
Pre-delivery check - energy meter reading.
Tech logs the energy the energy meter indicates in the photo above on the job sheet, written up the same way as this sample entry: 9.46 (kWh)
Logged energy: 243.88 (kWh)
